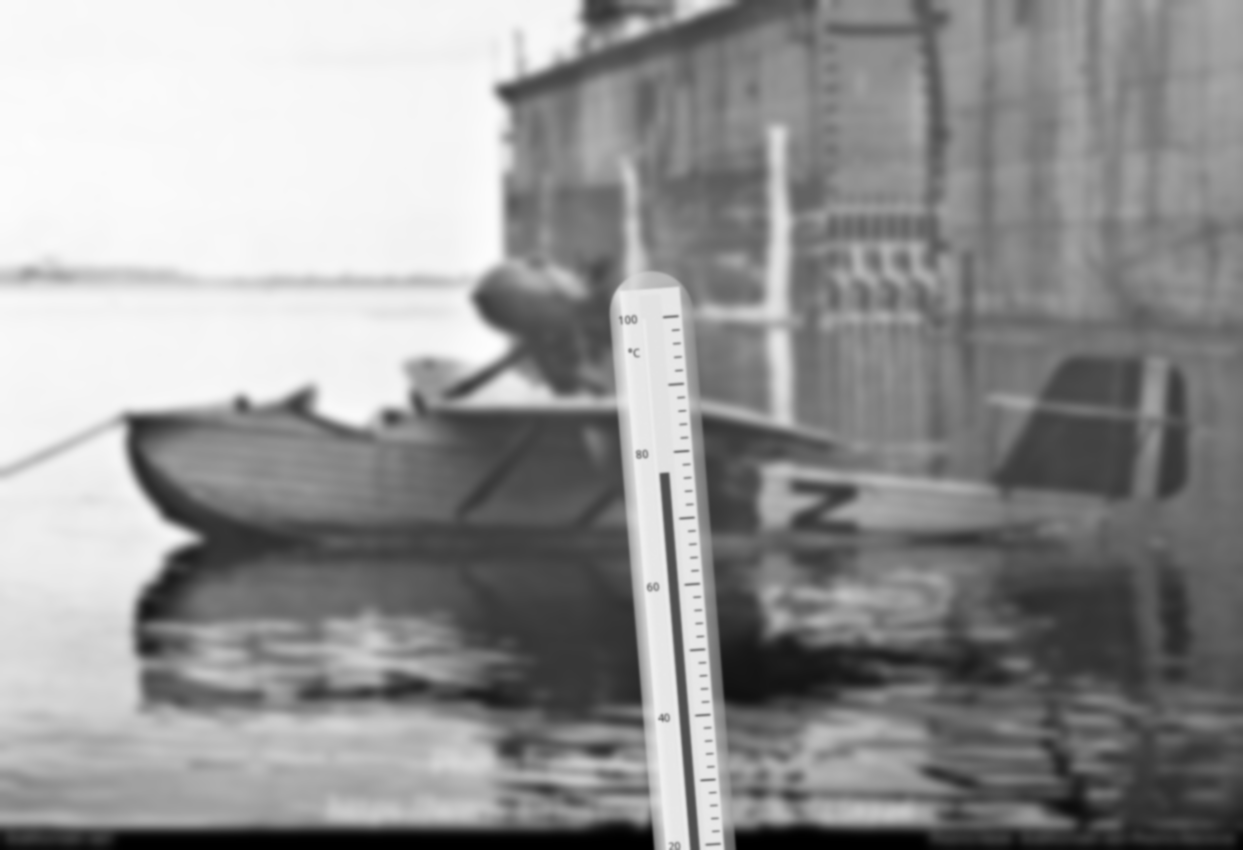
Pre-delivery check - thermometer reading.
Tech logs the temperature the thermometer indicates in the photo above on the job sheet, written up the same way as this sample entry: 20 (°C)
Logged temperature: 77 (°C)
